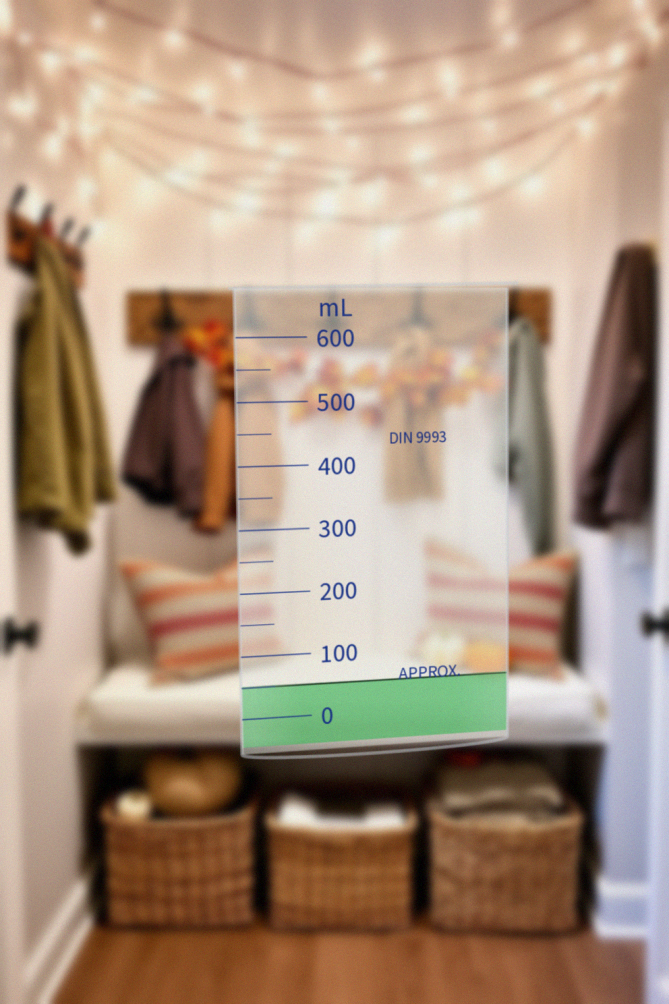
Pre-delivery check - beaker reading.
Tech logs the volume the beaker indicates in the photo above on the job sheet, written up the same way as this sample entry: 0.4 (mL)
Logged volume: 50 (mL)
